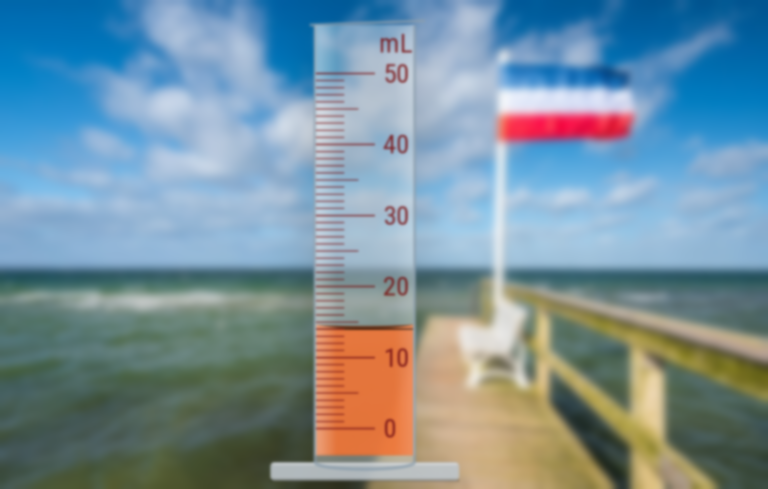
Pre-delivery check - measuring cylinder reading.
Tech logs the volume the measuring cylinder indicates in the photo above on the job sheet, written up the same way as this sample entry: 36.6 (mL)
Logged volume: 14 (mL)
